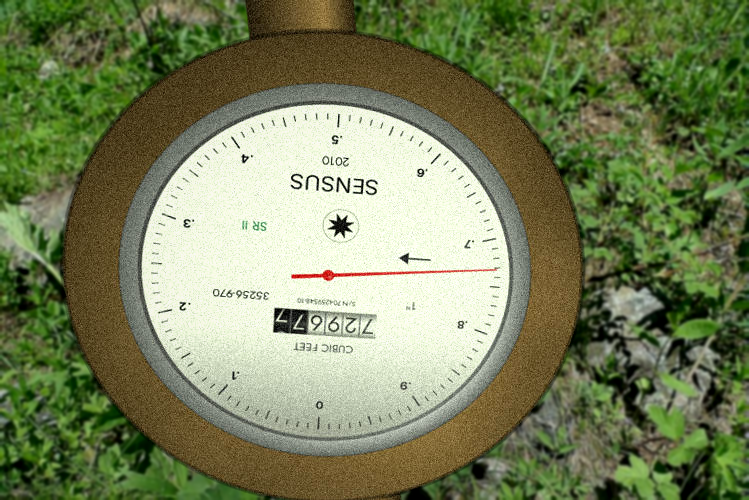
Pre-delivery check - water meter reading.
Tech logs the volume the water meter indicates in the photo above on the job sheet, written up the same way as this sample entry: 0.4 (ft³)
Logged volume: 729676.73 (ft³)
